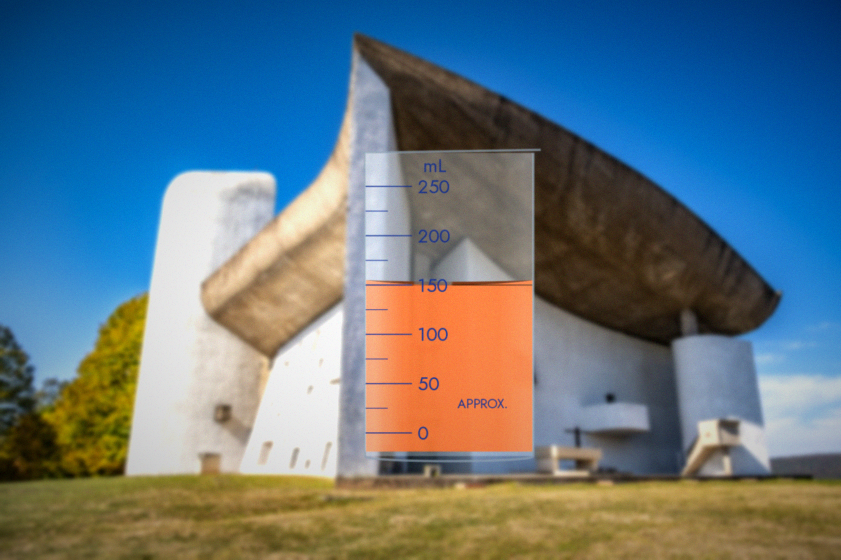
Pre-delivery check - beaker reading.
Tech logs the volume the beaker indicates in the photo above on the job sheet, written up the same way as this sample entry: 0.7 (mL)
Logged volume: 150 (mL)
